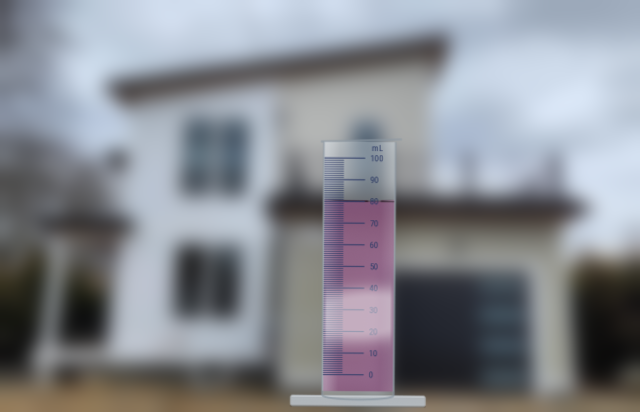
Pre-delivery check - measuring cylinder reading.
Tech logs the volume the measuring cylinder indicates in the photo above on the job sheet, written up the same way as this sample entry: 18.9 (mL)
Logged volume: 80 (mL)
